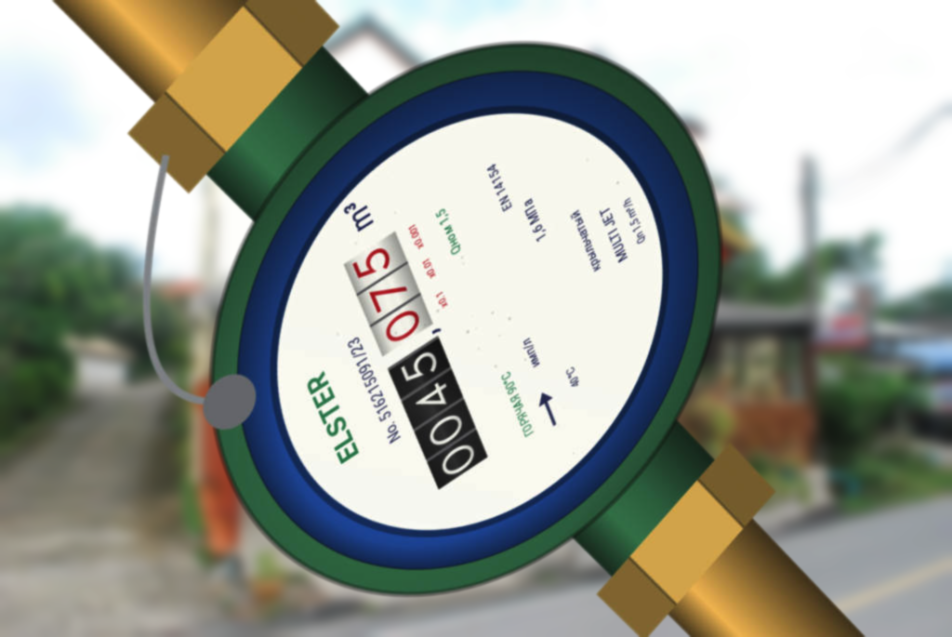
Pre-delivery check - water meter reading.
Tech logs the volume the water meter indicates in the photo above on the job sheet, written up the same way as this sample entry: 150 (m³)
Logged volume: 45.075 (m³)
